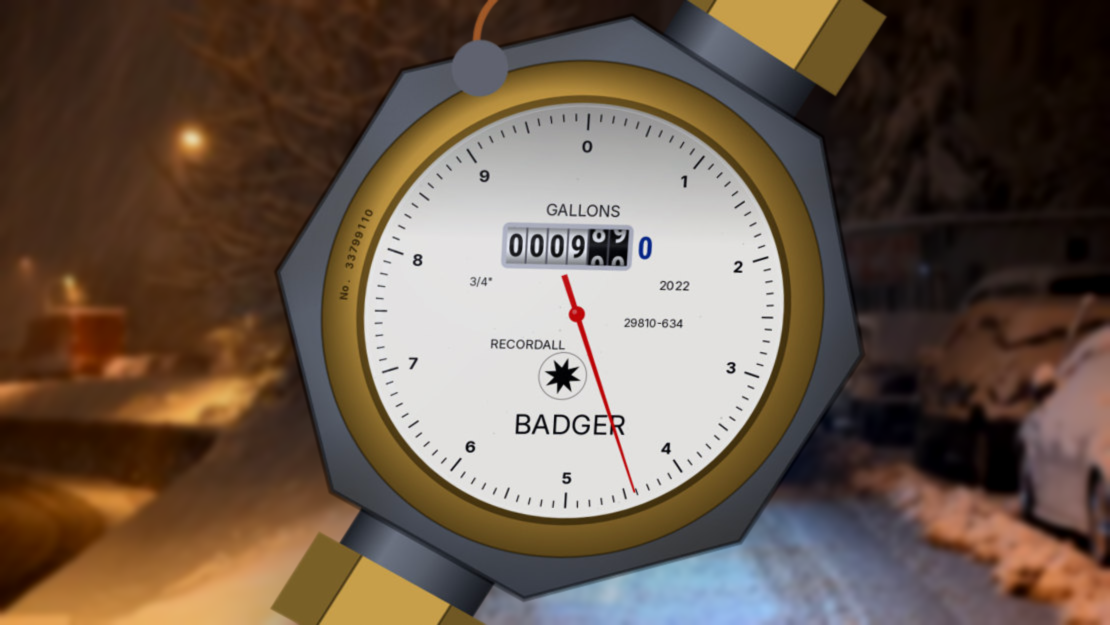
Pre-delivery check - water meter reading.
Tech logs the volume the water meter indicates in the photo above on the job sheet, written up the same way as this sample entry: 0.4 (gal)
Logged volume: 9894.4 (gal)
